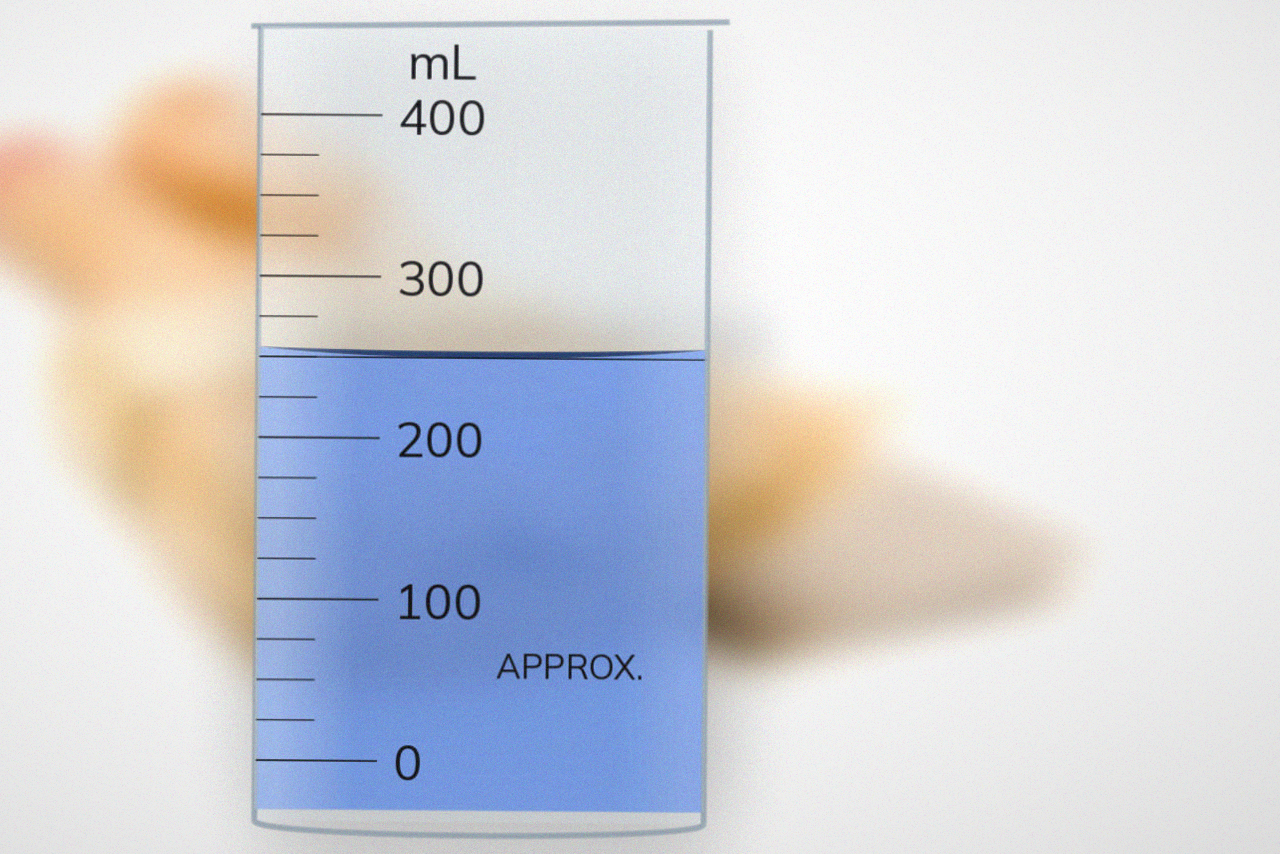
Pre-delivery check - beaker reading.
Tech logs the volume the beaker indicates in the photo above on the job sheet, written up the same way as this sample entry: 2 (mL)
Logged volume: 250 (mL)
